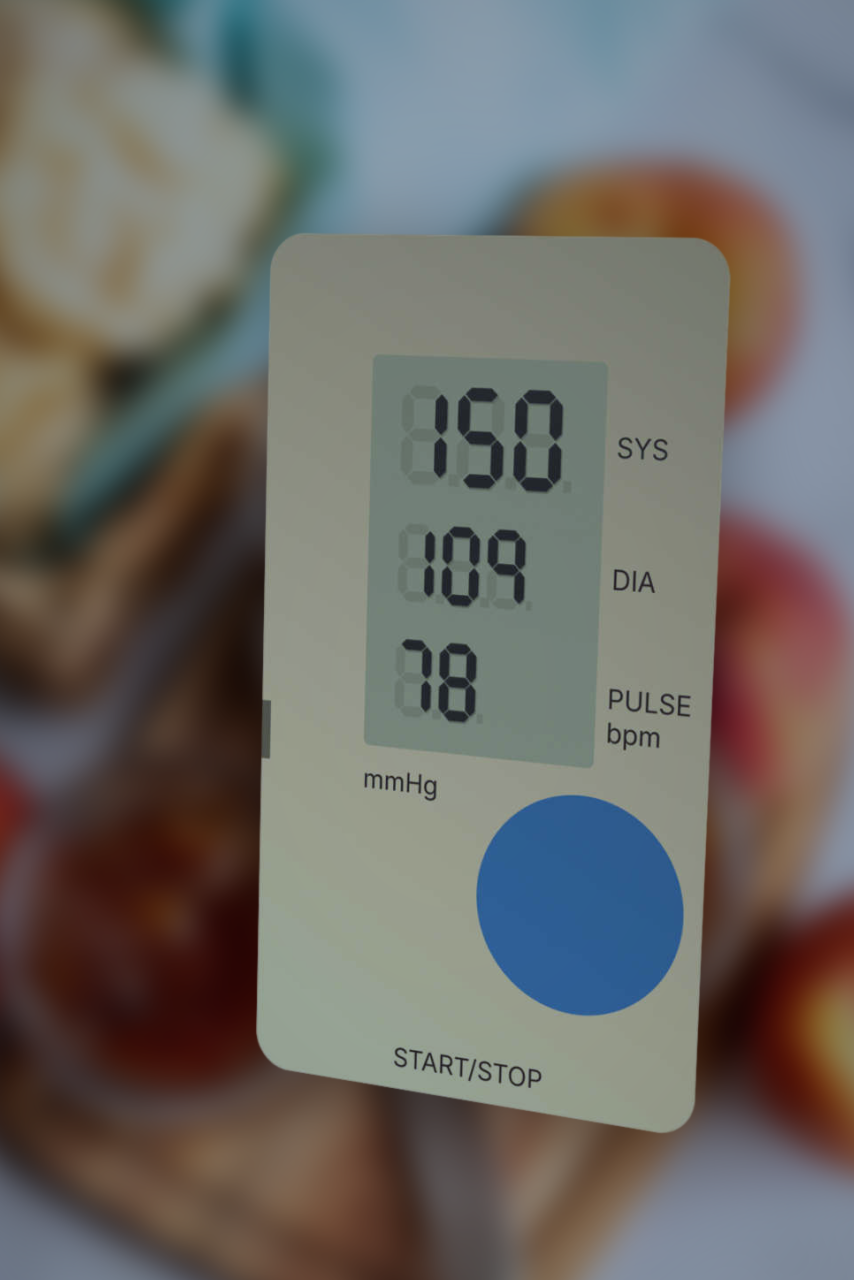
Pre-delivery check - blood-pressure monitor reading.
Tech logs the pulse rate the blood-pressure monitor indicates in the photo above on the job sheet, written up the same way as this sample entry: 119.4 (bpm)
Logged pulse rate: 78 (bpm)
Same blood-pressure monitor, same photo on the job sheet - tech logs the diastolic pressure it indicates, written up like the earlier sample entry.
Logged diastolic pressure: 109 (mmHg)
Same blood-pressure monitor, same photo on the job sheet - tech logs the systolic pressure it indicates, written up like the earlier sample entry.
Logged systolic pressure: 150 (mmHg)
